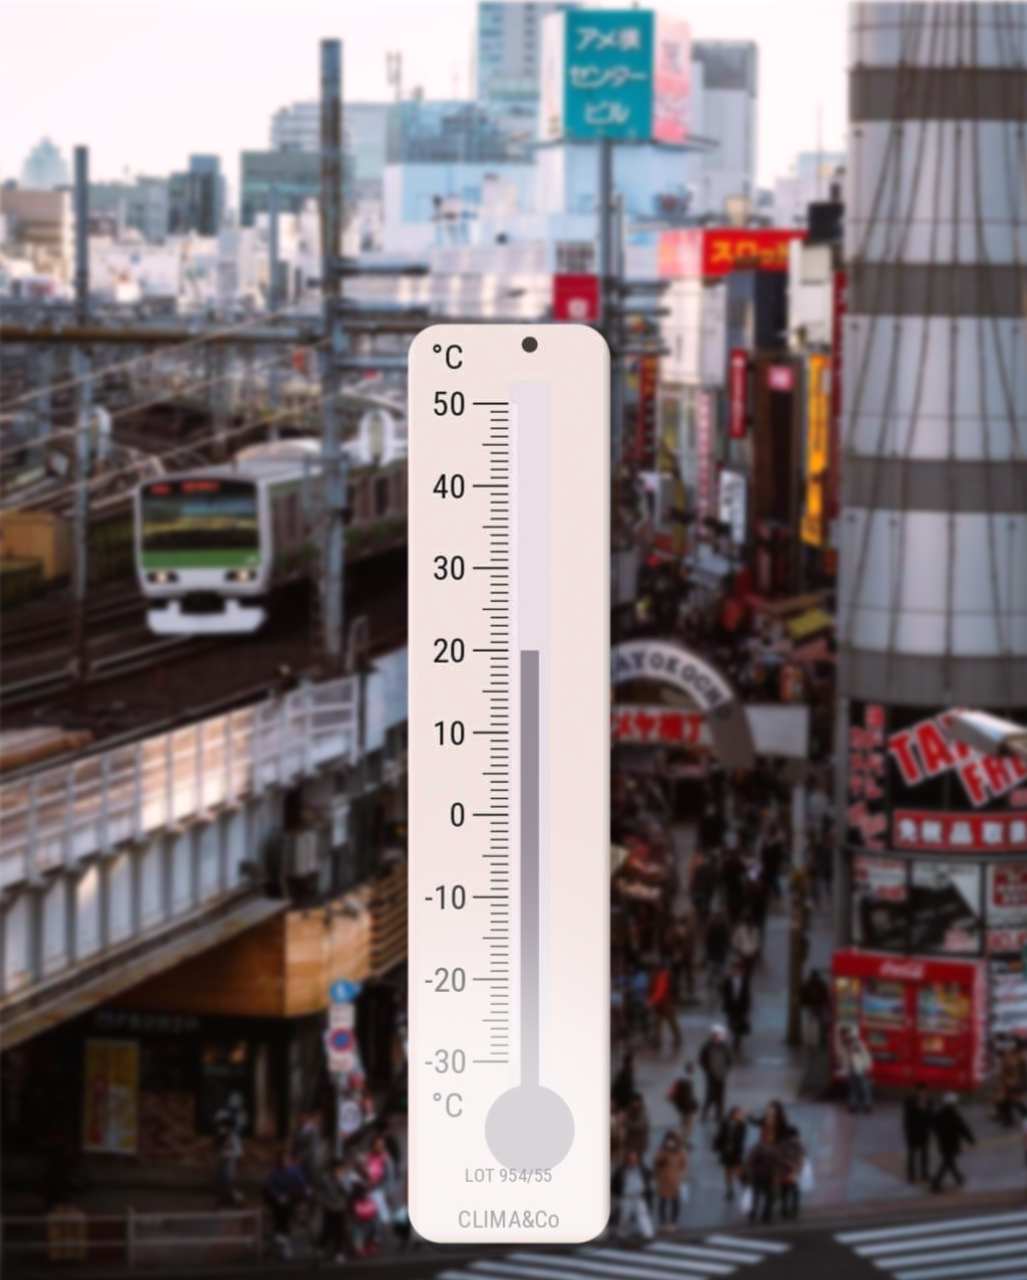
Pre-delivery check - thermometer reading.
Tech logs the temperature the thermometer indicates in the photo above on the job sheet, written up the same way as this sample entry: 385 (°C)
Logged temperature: 20 (°C)
